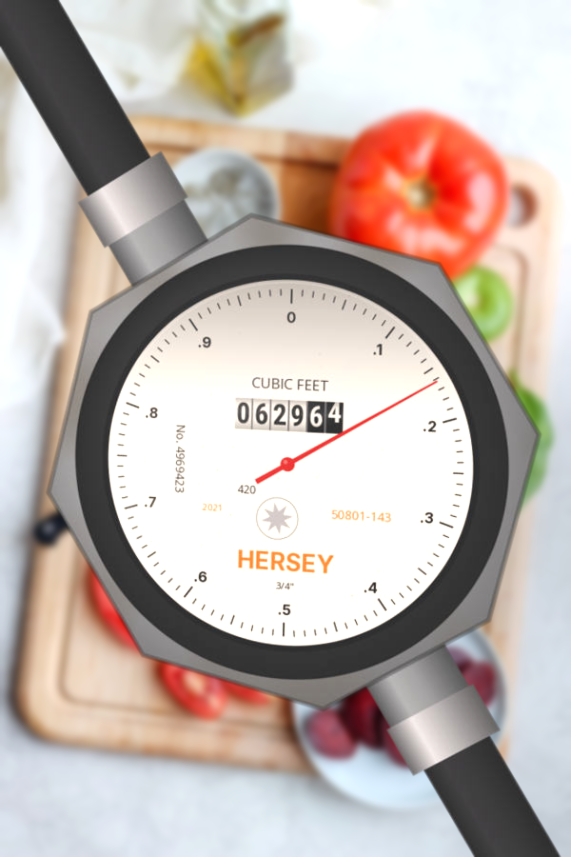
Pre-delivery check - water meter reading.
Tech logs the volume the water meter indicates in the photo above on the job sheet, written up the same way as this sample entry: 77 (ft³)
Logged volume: 62964.16 (ft³)
